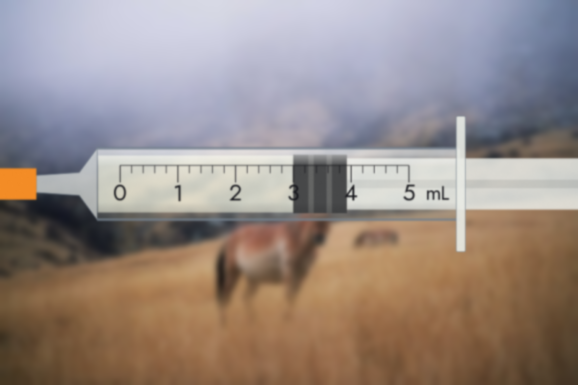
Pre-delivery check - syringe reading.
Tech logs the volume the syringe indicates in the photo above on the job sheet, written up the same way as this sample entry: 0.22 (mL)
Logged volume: 3 (mL)
